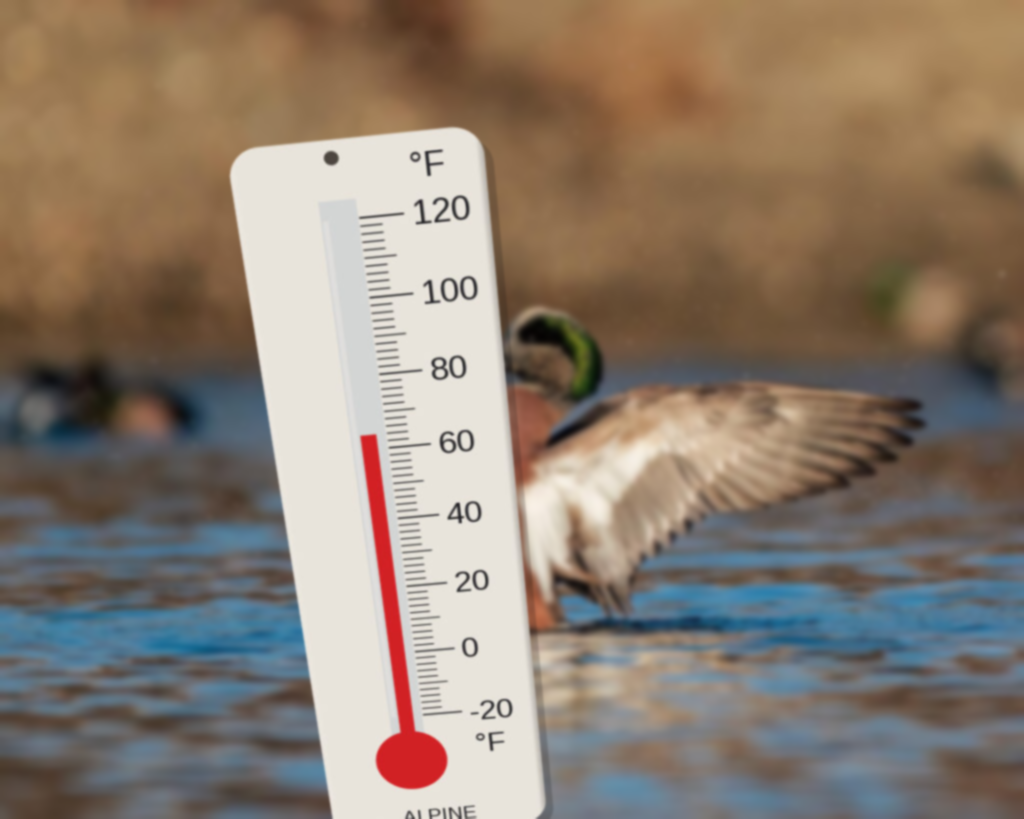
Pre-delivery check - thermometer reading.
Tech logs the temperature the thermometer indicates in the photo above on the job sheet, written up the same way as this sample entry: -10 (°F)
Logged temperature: 64 (°F)
